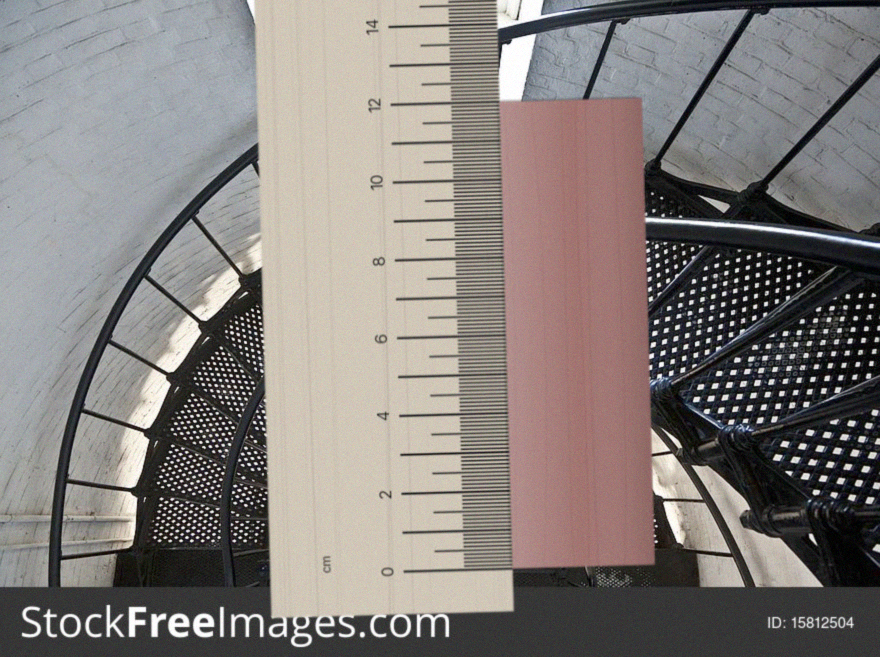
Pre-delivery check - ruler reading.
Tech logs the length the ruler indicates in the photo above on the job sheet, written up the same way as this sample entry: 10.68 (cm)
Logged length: 12 (cm)
